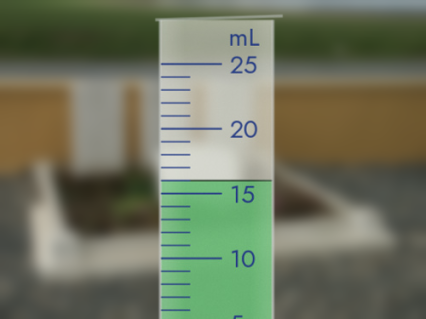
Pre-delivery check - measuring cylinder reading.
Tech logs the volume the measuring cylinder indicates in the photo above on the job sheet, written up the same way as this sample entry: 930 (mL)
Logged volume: 16 (mL)
